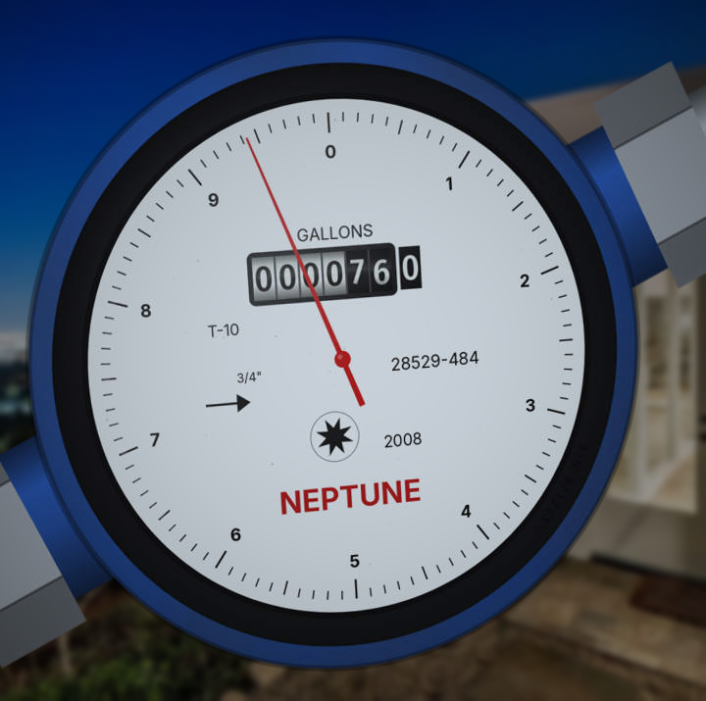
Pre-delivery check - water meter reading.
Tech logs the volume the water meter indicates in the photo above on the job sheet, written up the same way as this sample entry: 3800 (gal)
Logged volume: 759.4 (gal)
